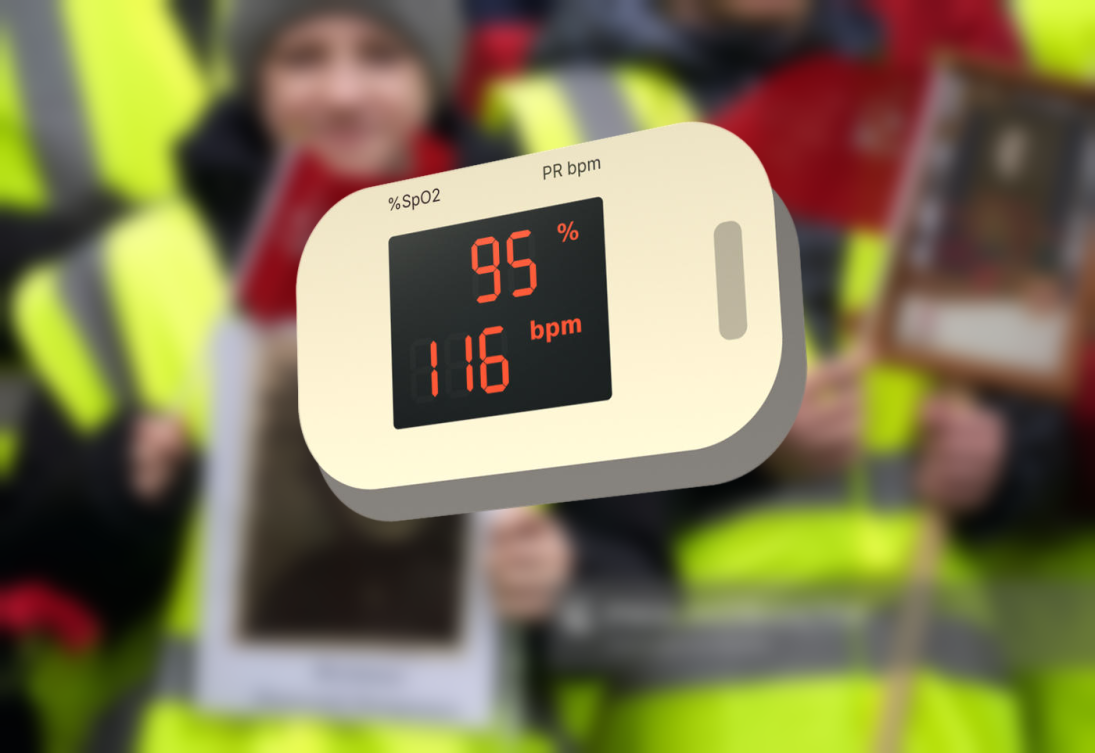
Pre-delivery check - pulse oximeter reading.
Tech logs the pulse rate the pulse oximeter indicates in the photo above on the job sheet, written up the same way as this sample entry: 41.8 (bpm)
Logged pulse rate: 116 (bpm)
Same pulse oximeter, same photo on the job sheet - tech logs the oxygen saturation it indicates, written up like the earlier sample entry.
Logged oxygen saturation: 95 (%)
